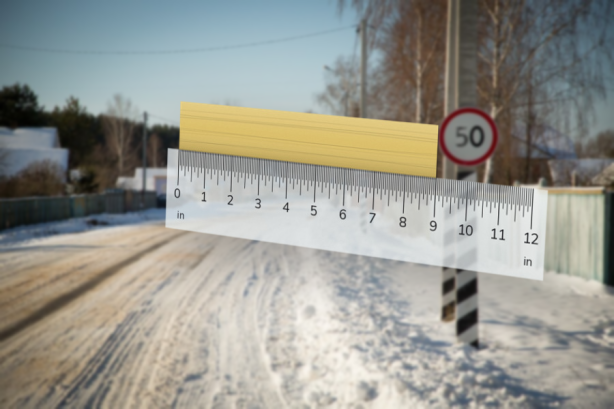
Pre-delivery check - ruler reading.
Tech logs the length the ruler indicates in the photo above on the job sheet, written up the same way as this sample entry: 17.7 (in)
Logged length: 9 (in)
